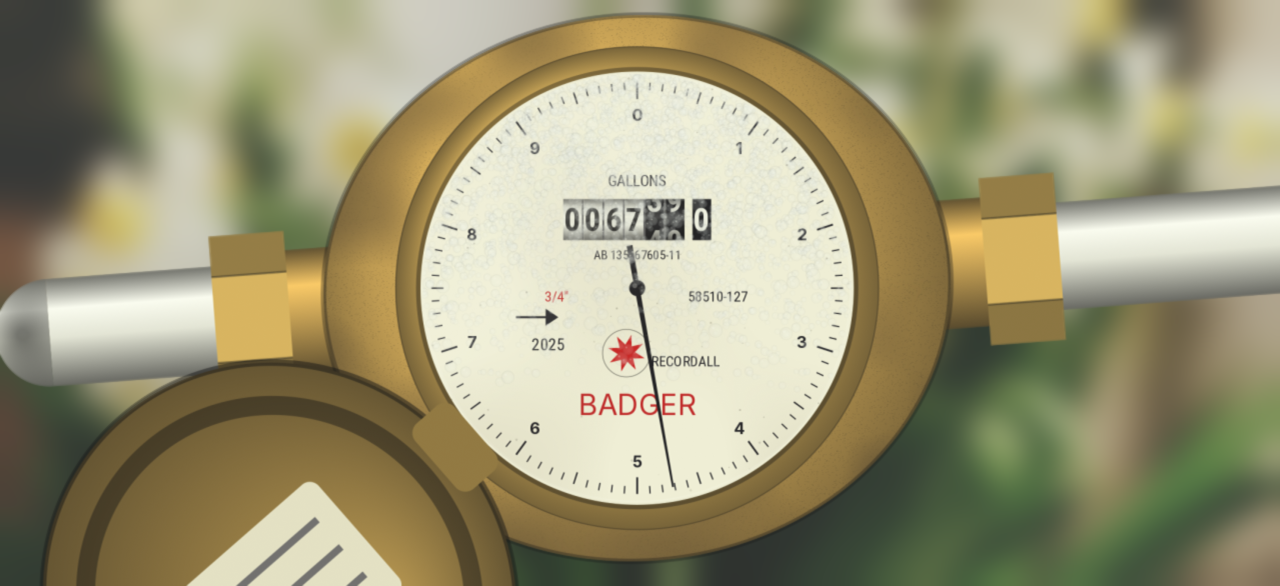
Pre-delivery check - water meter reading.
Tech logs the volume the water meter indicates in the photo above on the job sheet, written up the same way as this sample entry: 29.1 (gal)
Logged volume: 67394.7 (gal)
